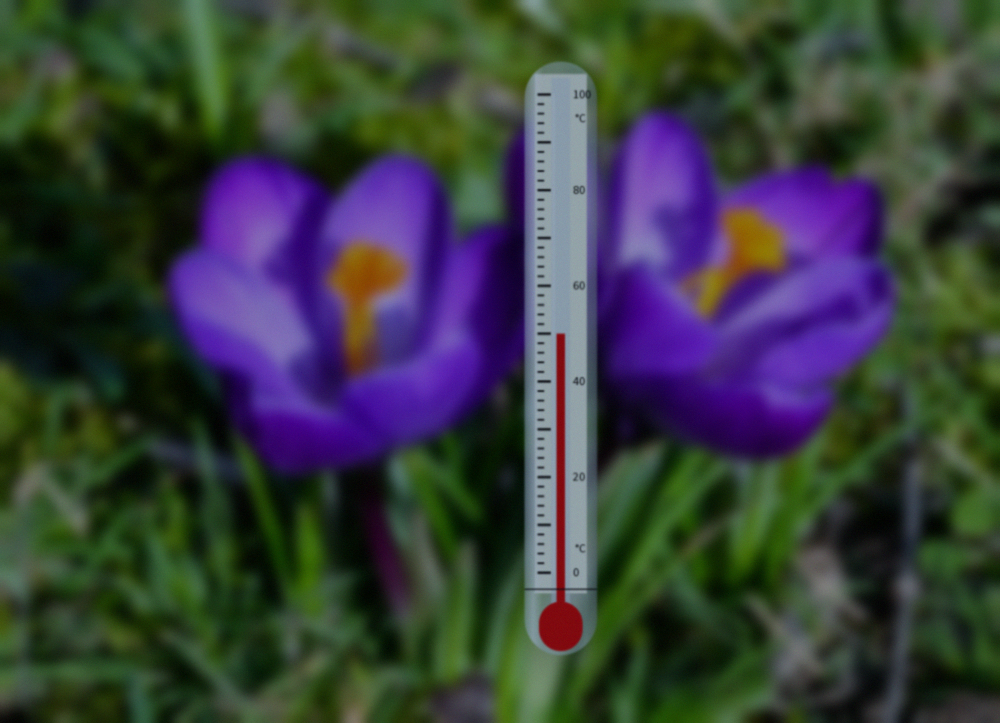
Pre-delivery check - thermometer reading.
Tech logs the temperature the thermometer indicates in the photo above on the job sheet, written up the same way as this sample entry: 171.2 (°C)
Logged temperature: 50 (°C)
